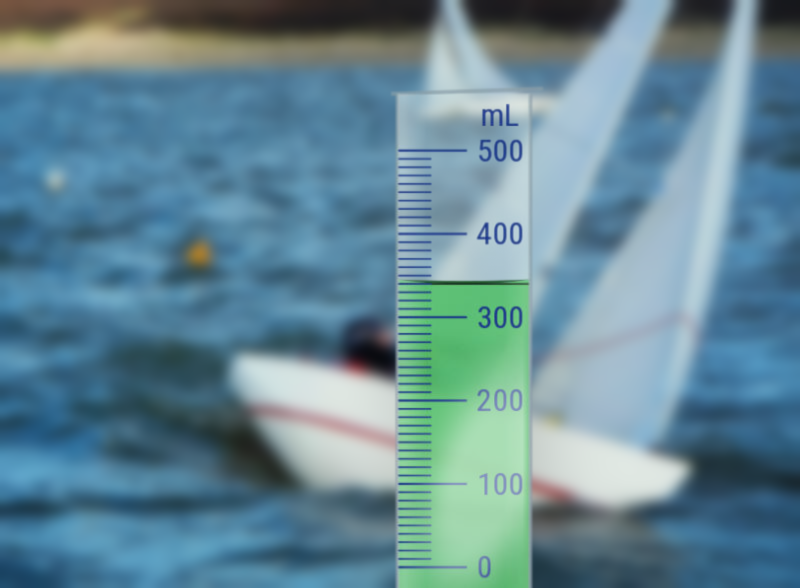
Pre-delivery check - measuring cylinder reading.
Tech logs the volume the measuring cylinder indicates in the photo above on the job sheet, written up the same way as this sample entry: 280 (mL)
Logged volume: 340 (mL)
